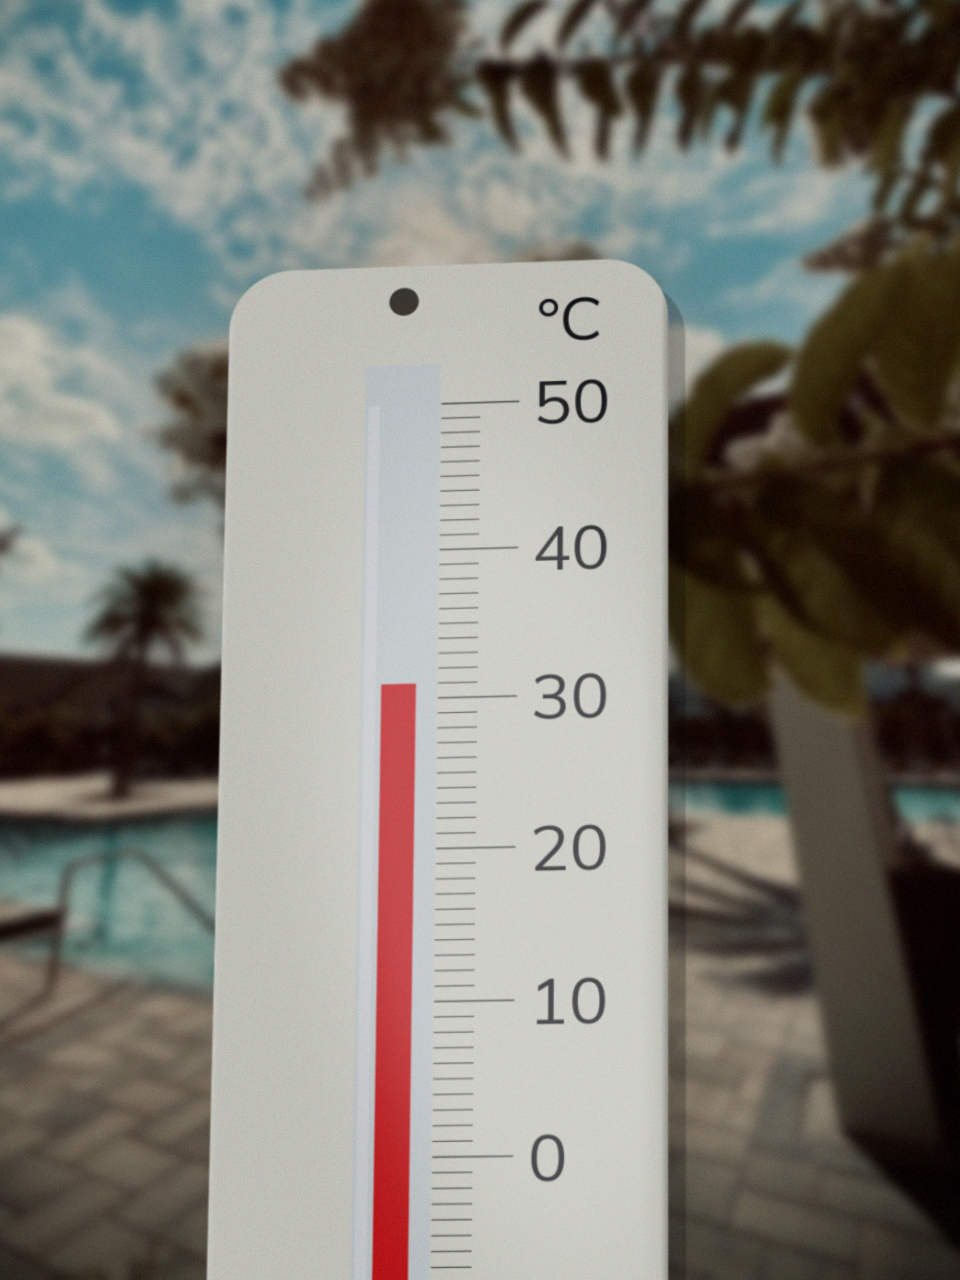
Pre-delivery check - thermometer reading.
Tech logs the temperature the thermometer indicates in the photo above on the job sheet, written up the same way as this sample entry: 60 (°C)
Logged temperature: 31 (°C)
